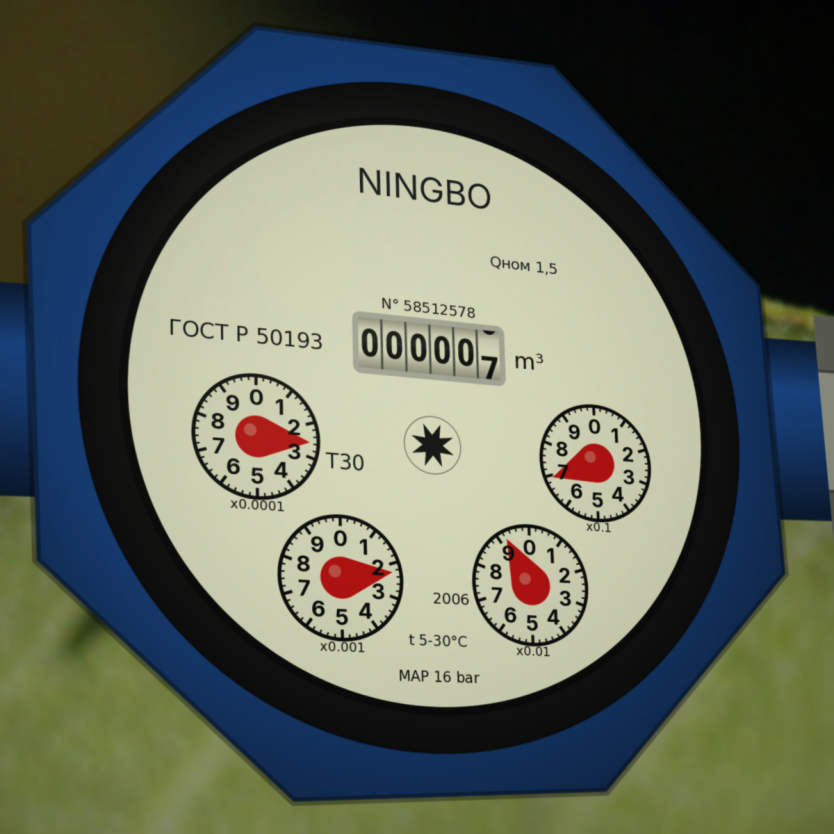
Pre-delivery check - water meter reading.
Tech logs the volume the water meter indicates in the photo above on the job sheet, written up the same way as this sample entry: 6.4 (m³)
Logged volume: 6.6922 (m³)
